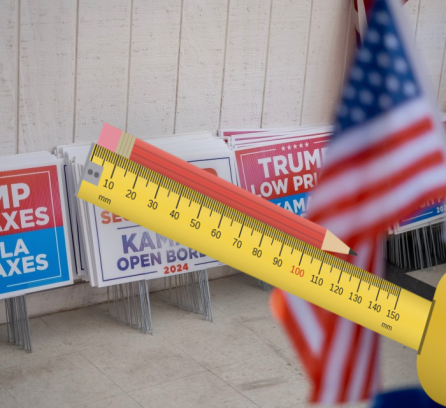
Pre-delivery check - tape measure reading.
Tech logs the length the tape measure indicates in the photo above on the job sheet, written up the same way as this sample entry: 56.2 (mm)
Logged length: 125 (mm)
